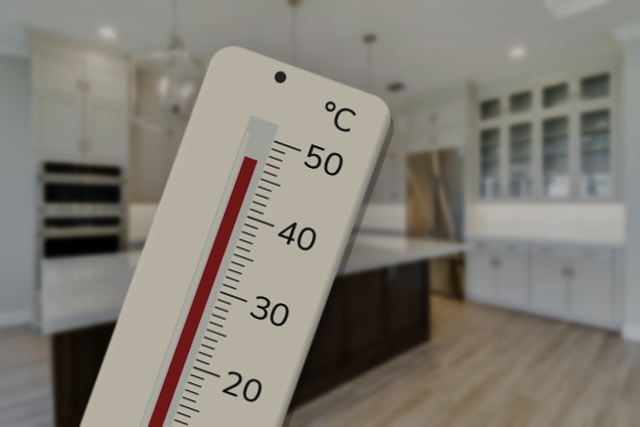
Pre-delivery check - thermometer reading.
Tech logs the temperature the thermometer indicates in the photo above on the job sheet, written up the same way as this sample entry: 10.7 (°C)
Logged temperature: 47 (°C)
